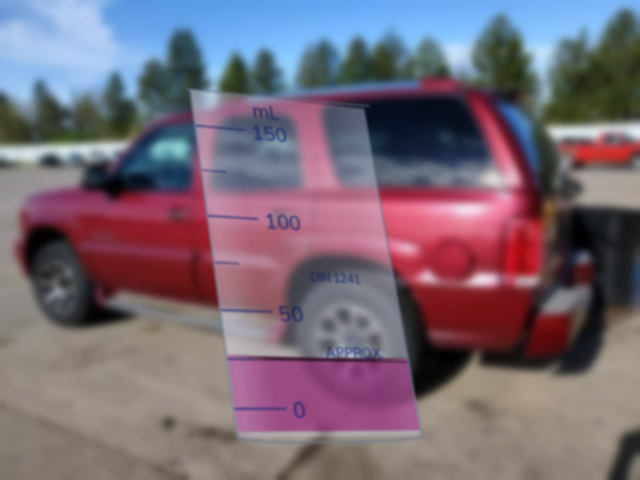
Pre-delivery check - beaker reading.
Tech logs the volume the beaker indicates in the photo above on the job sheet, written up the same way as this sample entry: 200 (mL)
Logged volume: 25 (mL)
